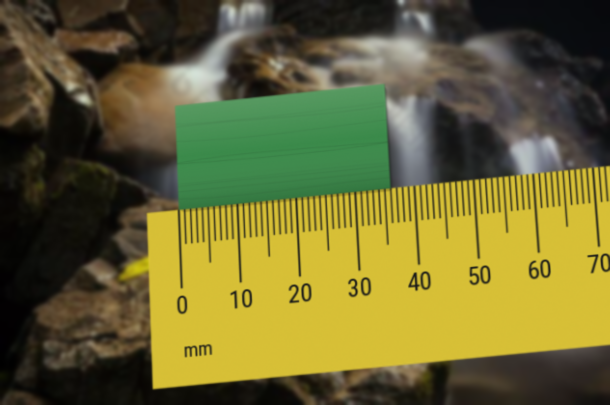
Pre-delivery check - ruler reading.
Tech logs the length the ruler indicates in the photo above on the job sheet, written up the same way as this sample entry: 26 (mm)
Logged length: 36 (mm)
